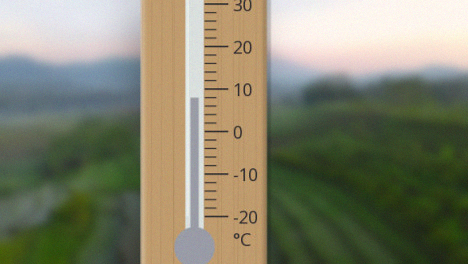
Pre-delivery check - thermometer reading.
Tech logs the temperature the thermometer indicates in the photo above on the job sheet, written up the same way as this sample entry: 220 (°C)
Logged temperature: 8 (°C)
